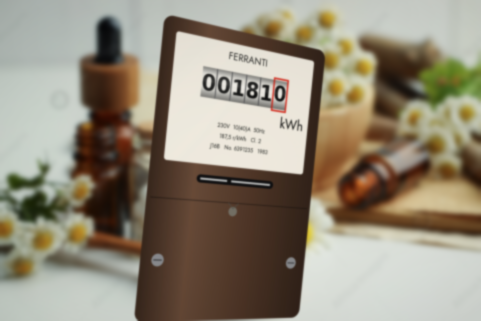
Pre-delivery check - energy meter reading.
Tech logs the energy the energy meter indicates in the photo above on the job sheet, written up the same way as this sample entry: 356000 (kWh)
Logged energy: 181.0 (kWh)
